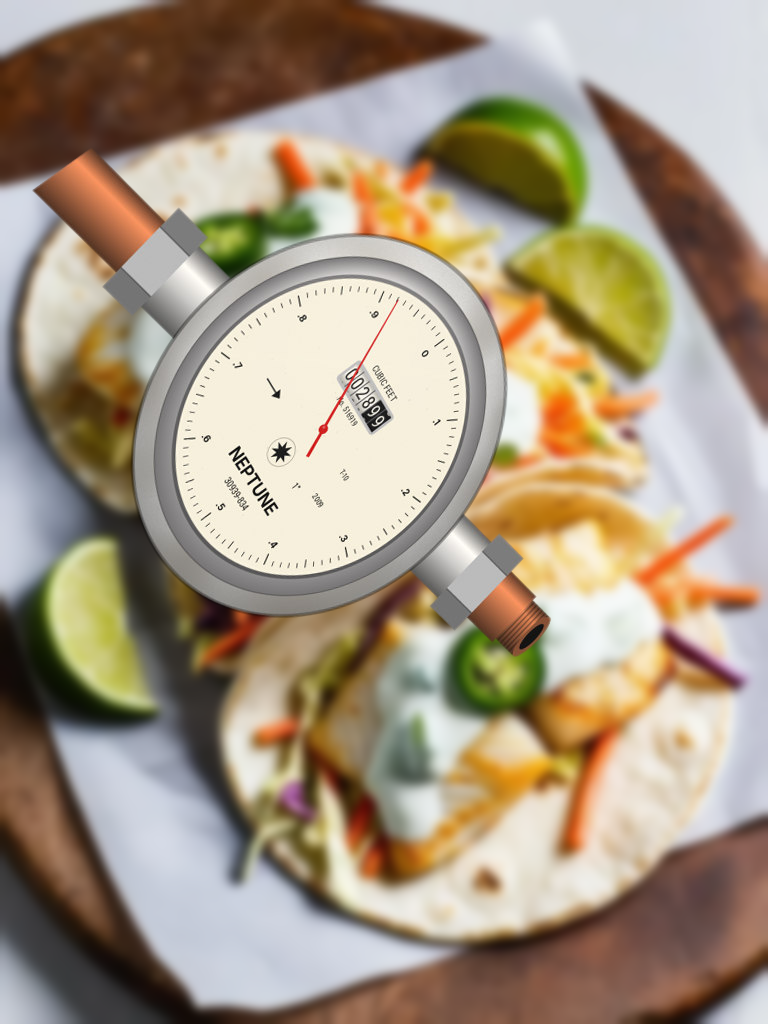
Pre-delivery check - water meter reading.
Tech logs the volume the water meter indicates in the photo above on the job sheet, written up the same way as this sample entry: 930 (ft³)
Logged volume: 2898.92 (ft³)
